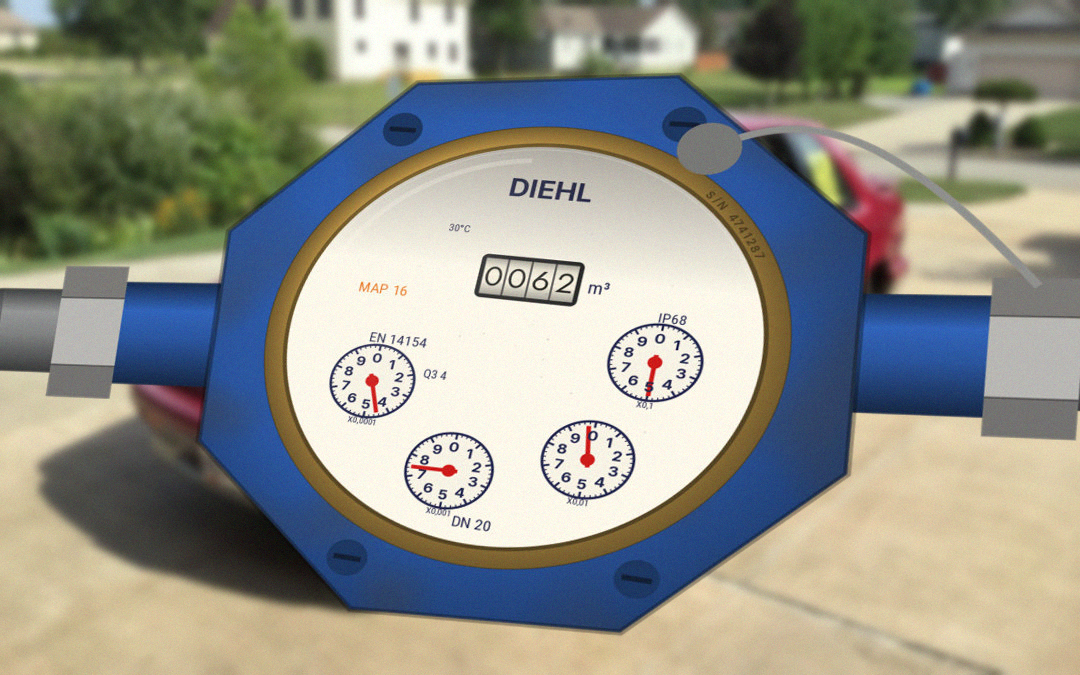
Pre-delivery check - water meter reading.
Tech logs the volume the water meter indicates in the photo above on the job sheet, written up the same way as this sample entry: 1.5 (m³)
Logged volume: 62.4974 (m³)
